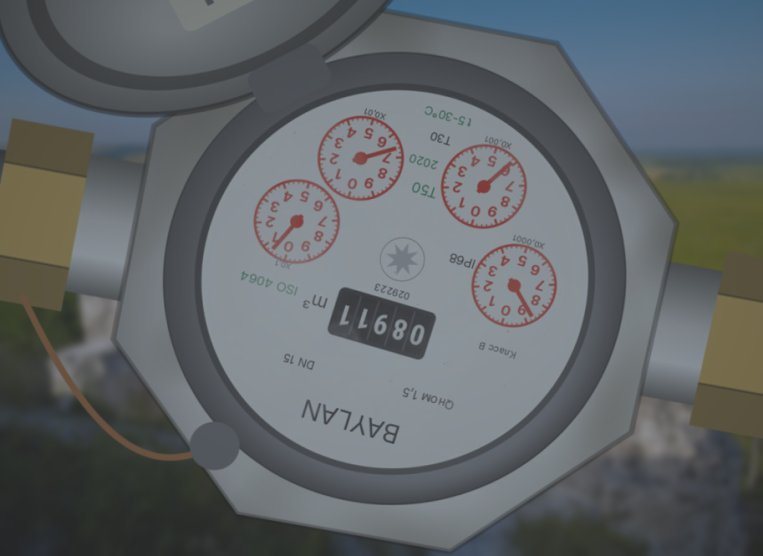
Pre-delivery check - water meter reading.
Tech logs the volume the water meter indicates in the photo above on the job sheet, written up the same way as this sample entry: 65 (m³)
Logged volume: 8911.0658 (m³)
